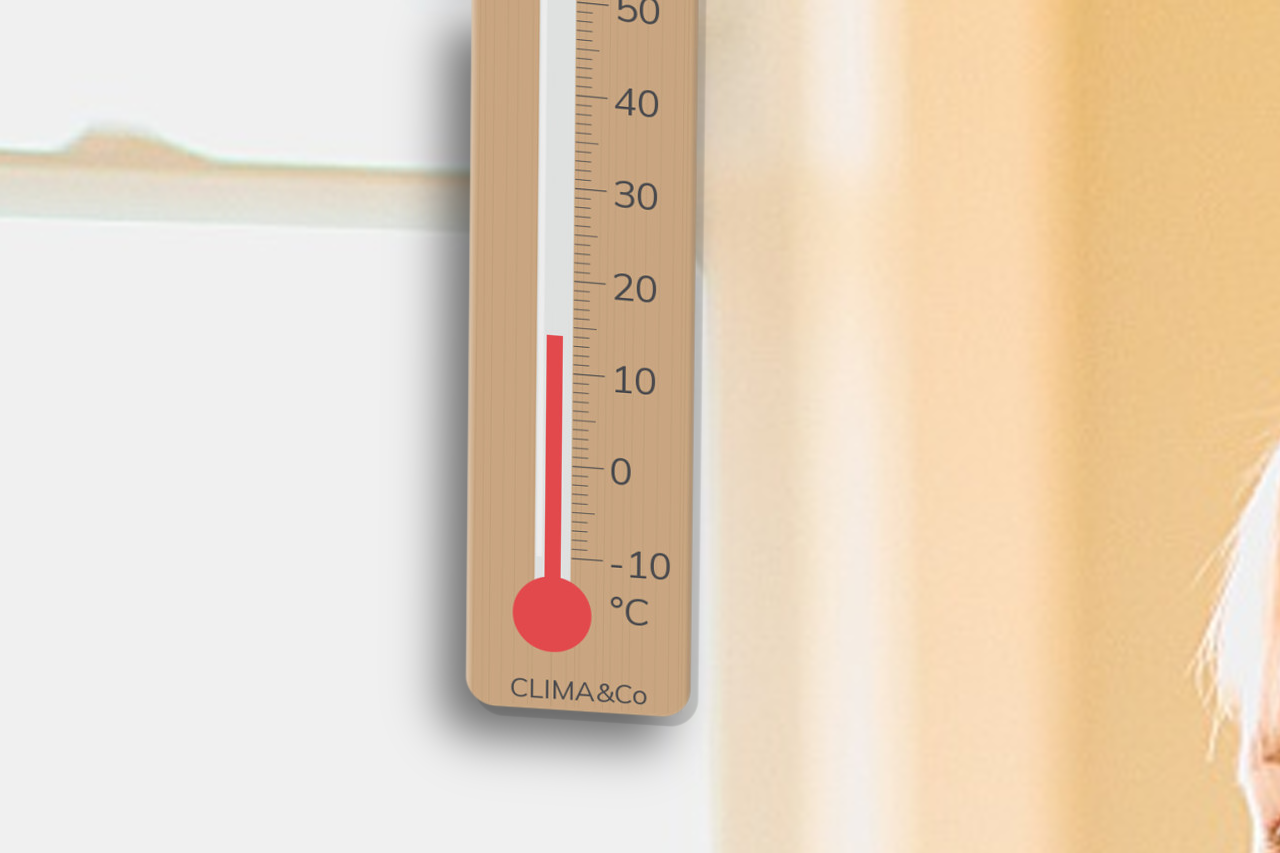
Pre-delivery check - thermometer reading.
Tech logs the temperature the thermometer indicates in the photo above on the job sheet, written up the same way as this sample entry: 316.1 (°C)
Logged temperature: 14 (°C)
